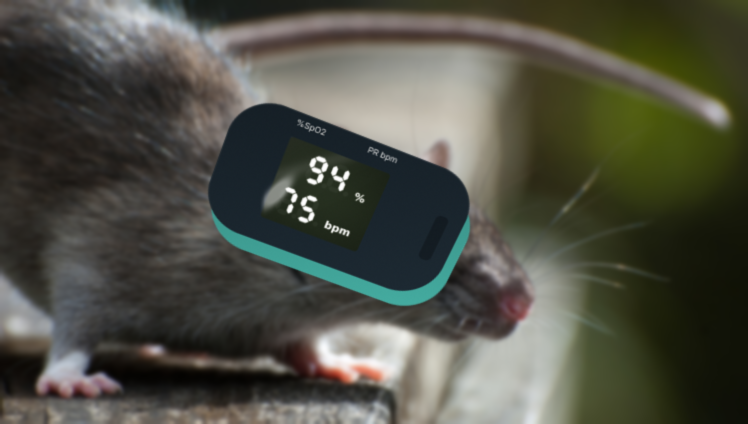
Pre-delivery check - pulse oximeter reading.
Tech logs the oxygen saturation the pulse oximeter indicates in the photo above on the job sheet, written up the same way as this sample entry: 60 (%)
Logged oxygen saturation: 94 (%)
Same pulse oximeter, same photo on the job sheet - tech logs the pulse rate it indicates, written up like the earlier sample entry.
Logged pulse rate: 75 (bpm)
